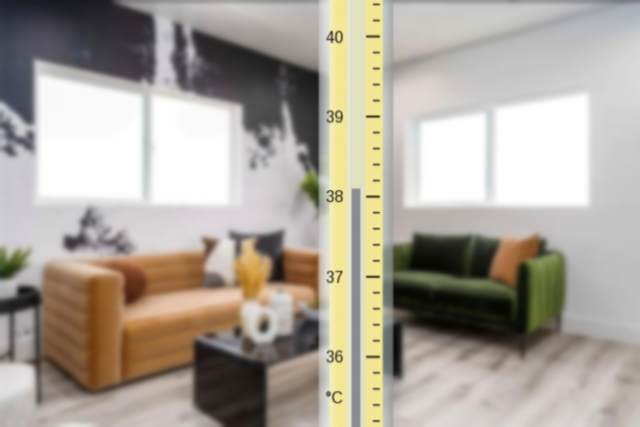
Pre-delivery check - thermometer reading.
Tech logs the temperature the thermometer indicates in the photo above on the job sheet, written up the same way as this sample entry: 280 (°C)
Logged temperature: 38.1 (°C)
